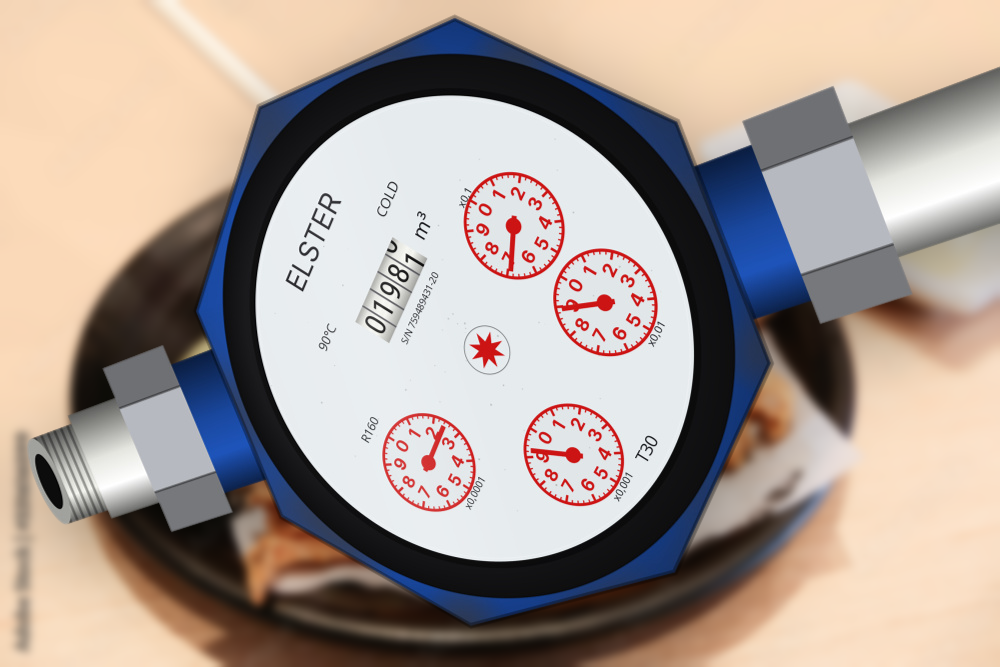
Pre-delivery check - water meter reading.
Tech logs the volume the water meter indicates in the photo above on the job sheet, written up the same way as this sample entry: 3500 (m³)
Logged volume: 1980.6892 (m³)
